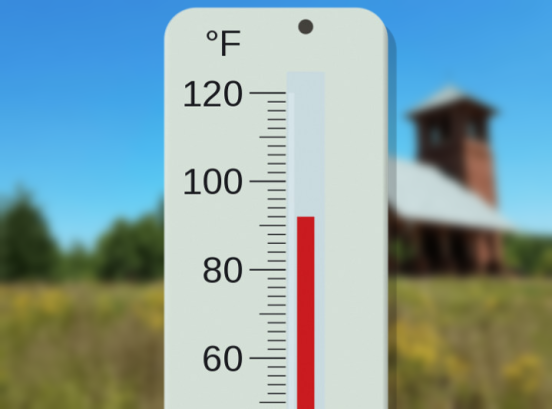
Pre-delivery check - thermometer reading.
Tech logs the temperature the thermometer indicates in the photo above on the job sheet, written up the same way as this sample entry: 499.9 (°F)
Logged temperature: 92 (°F)
